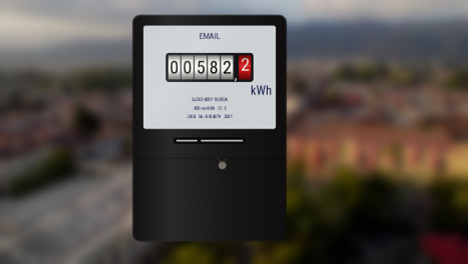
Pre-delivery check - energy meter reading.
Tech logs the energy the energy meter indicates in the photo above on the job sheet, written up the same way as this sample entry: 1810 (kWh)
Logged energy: 582.2 (kWh)
